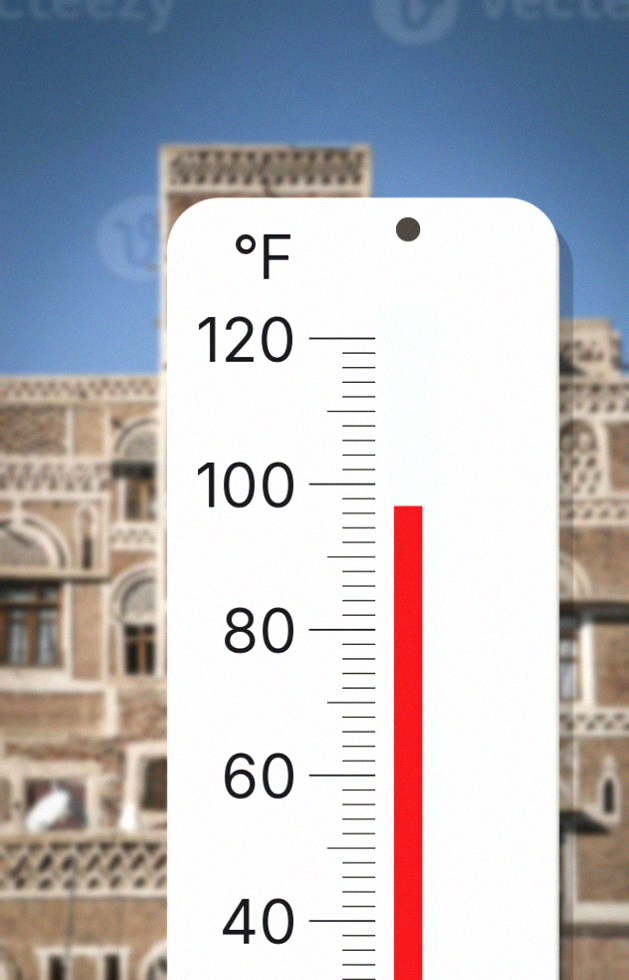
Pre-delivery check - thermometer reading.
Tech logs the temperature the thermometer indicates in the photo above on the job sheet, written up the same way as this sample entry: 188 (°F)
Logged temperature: 97 (°F)
